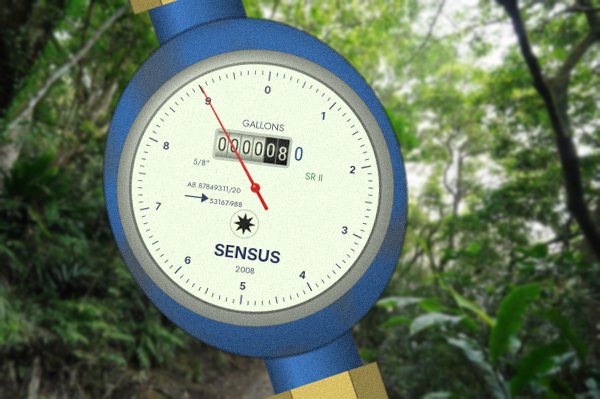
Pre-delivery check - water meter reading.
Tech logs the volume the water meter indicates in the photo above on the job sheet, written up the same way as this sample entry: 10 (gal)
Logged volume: 79.0 (gal)
